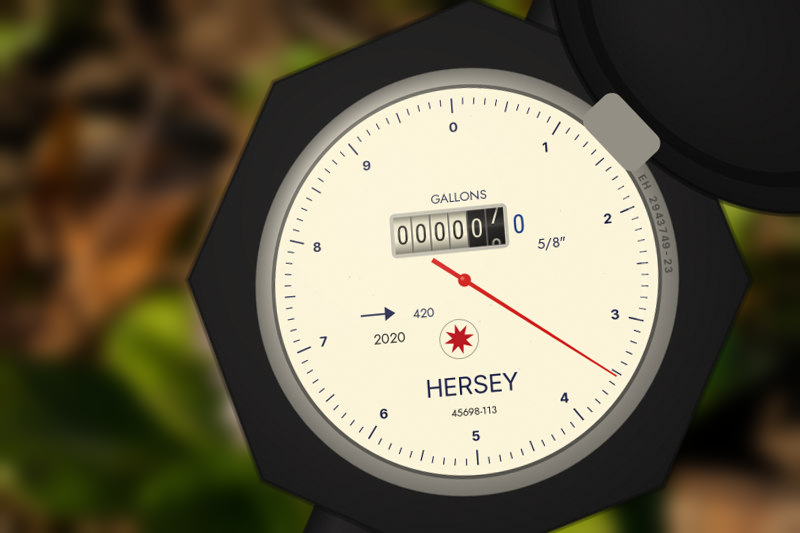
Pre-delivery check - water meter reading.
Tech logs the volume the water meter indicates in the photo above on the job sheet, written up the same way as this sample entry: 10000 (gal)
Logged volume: 73.5 (gal)
